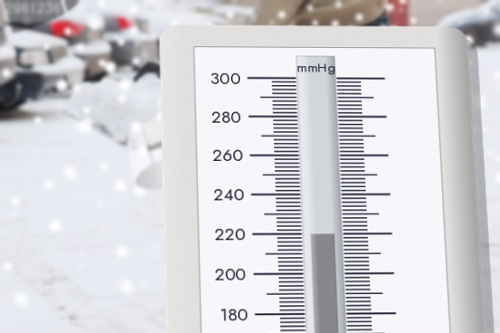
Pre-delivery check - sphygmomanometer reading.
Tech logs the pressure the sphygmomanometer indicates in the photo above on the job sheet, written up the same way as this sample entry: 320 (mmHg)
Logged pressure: 220 (mmHg)
